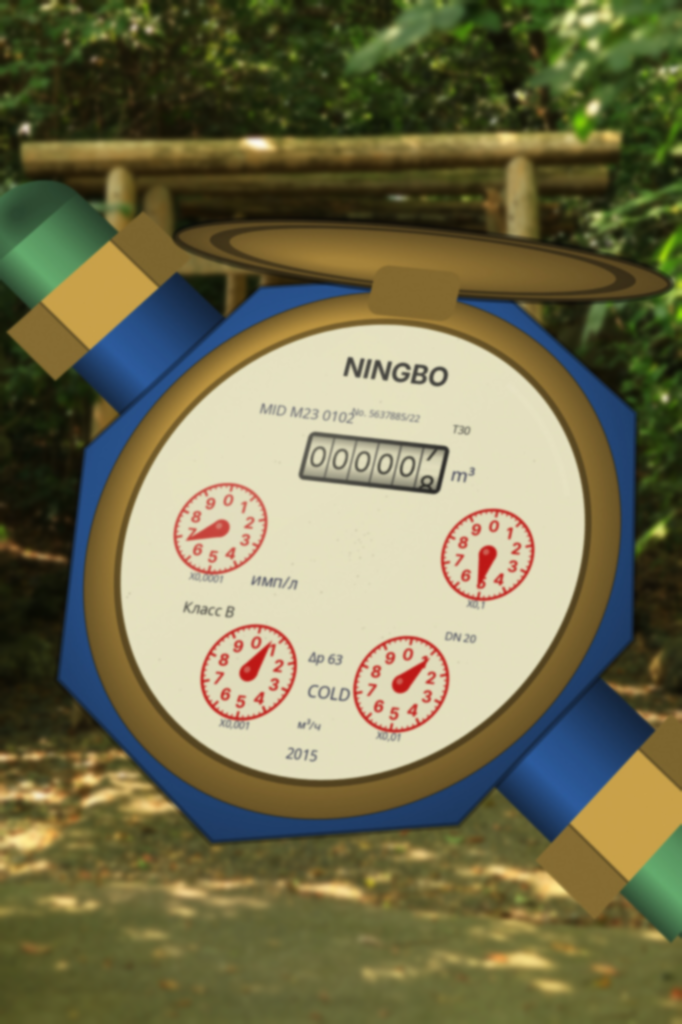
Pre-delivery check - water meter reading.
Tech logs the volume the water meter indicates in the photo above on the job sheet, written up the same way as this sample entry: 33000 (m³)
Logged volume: 7.5106 (m³)
